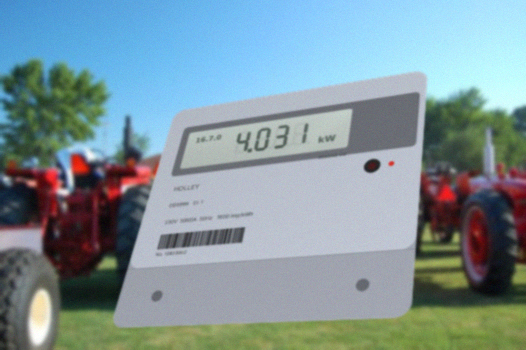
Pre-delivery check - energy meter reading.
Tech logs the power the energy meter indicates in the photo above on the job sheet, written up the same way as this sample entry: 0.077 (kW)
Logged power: 4.031 (kW)
